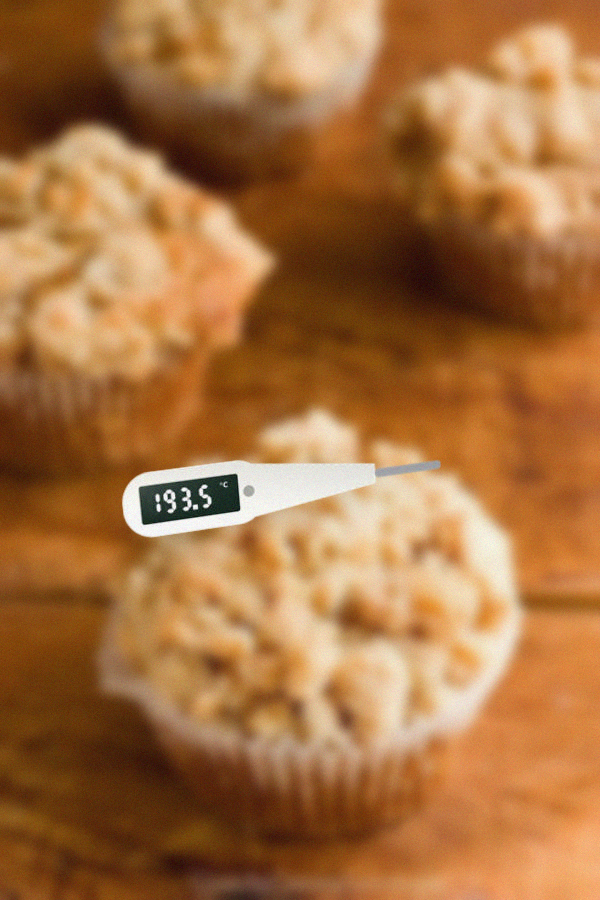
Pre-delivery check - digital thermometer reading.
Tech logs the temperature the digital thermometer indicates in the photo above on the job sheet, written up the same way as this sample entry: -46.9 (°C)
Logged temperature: 193.5 (°C)
